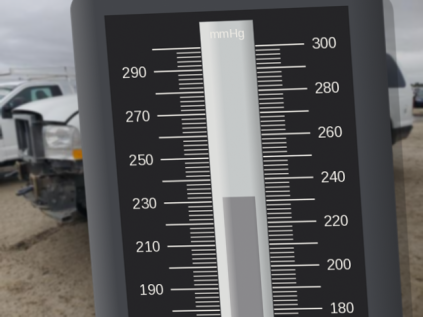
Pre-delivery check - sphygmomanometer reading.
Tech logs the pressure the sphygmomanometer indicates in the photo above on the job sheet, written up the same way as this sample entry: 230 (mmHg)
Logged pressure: 232 (mmHg)
